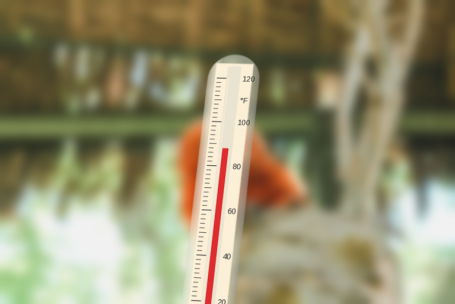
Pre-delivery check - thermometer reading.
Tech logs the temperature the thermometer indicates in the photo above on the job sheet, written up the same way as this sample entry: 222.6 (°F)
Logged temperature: 88 (°F)
